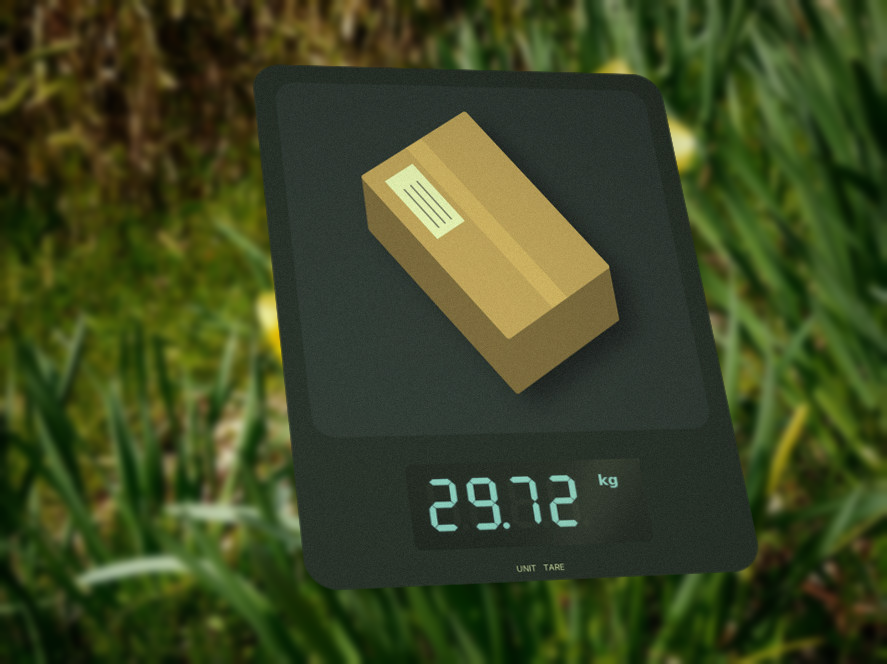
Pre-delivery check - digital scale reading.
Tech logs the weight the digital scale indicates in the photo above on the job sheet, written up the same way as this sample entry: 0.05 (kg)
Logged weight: 29.72 (kg)
